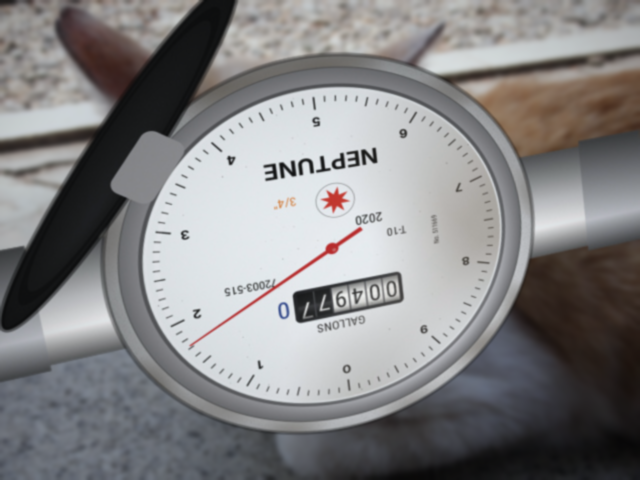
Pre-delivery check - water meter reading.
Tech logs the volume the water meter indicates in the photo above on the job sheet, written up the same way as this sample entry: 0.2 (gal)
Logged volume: 49771.7 (gal)
